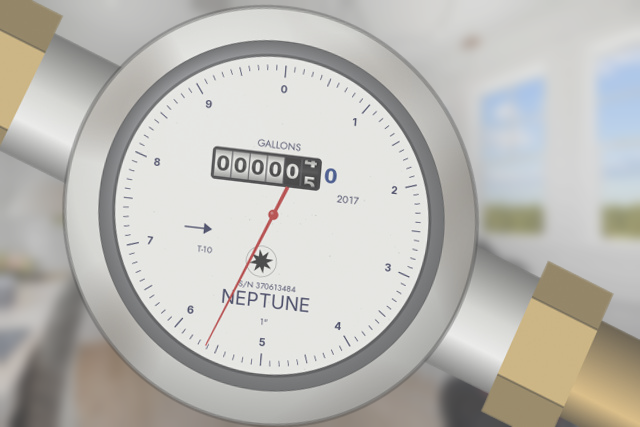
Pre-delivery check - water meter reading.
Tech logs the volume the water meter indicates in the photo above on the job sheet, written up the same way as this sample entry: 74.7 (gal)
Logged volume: 45.6 (gal)
